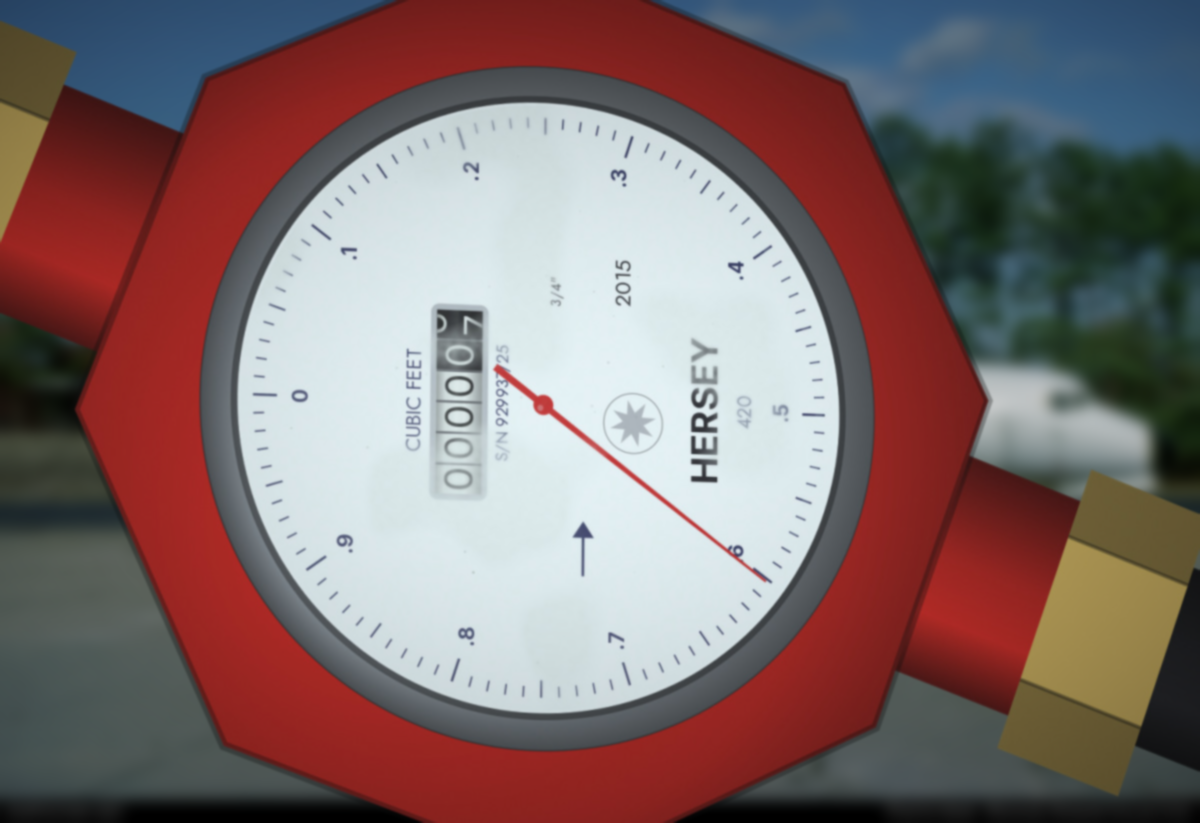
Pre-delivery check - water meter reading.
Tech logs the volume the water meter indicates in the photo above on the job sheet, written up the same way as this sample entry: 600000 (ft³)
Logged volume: 6.60 (ft³)
